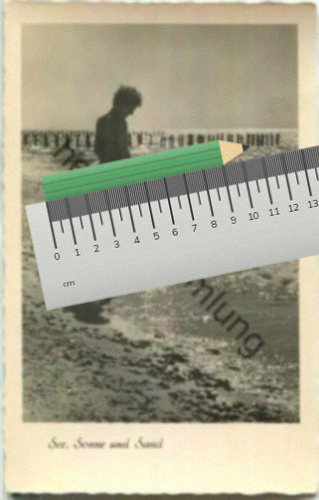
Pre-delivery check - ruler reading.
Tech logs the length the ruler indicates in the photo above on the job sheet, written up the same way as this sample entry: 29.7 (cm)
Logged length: 10.5 (cm)
